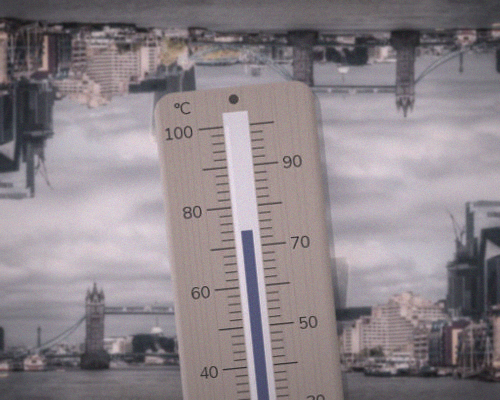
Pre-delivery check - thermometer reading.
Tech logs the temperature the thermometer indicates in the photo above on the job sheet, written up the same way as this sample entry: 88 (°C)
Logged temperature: 74 (°C)
